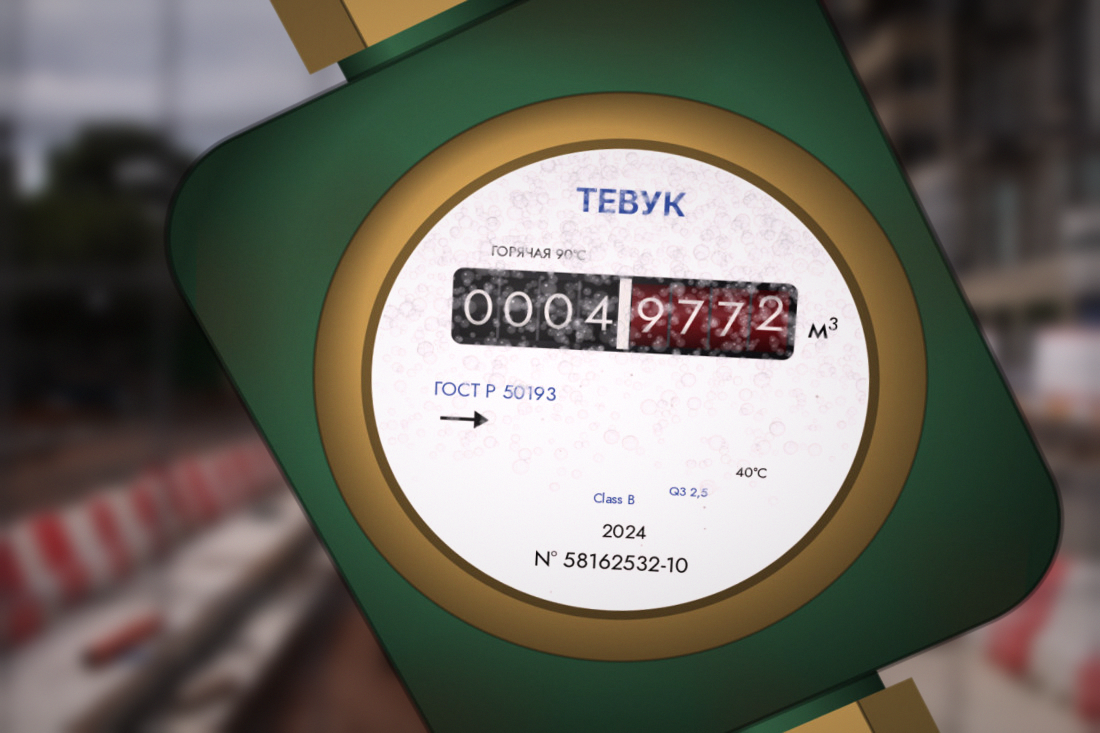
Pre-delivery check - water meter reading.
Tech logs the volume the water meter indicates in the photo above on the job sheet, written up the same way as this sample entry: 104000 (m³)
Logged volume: 4.9772 (m³)
